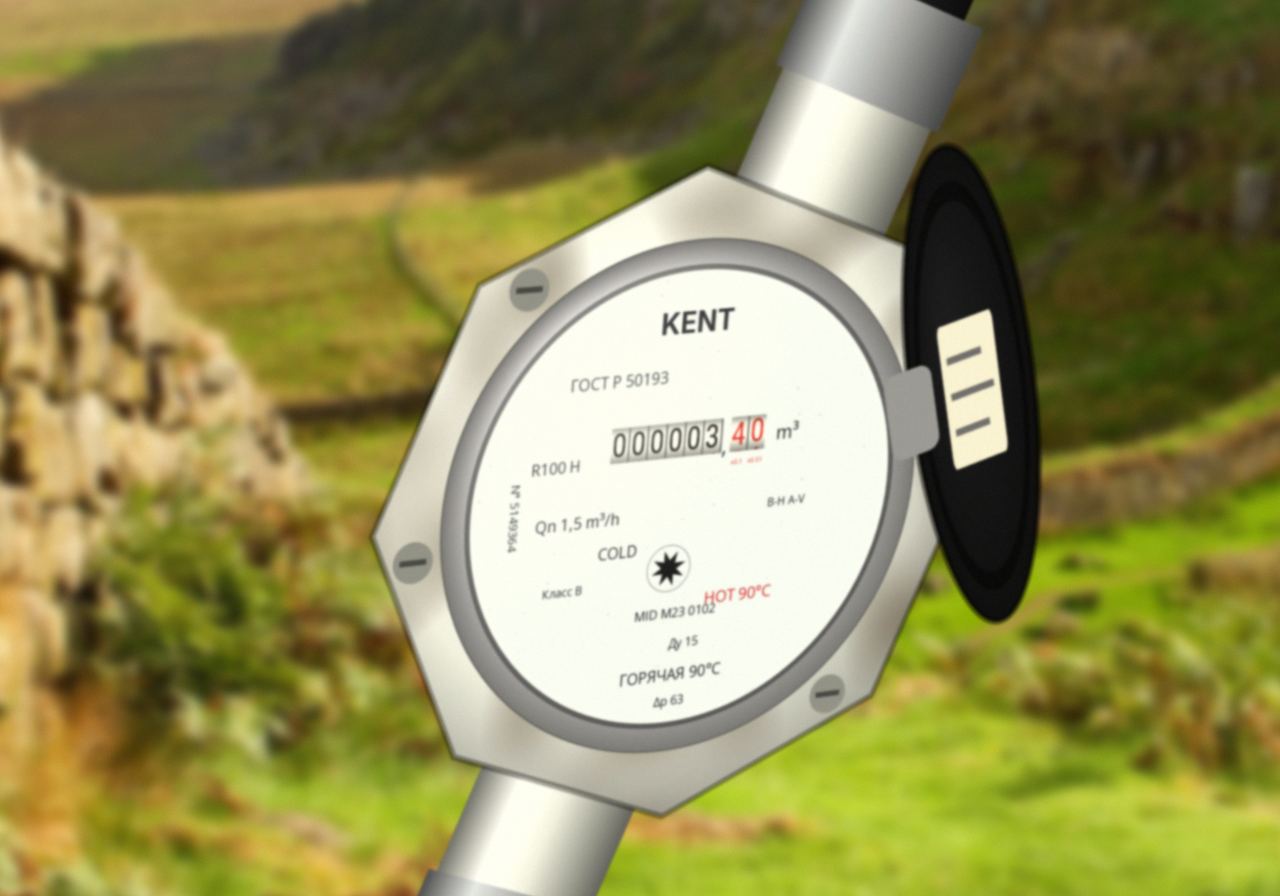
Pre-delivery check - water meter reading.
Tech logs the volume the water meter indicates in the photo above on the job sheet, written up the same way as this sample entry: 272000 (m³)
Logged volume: 3.40 (m³)
